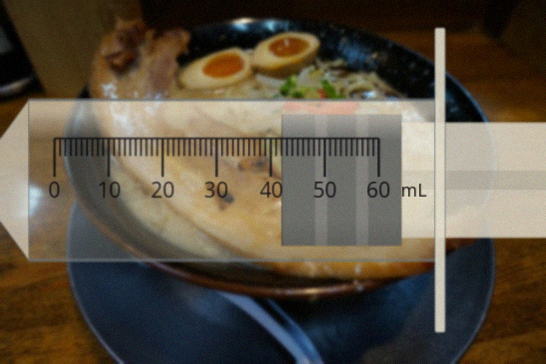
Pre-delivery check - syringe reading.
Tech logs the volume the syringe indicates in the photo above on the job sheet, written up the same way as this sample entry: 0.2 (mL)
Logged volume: 42 (mL)
